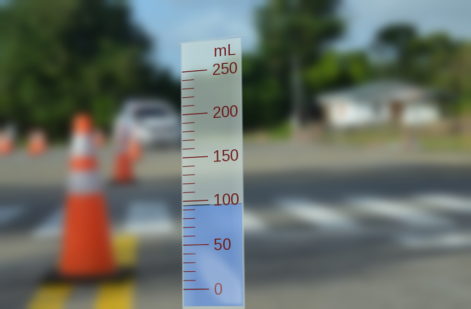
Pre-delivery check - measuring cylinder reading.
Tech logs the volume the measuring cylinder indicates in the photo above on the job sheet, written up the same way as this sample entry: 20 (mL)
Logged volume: 95 (mL)
